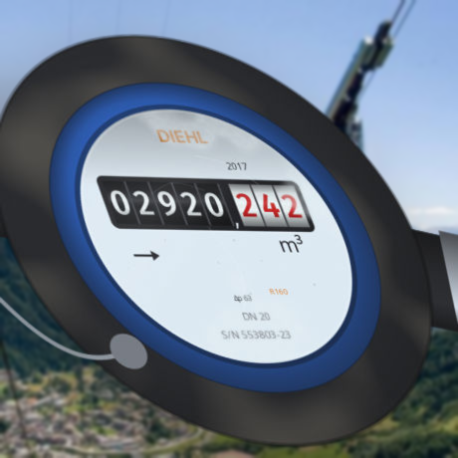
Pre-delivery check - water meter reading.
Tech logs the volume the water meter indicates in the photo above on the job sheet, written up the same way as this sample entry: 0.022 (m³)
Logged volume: 2920.242 (m³)
